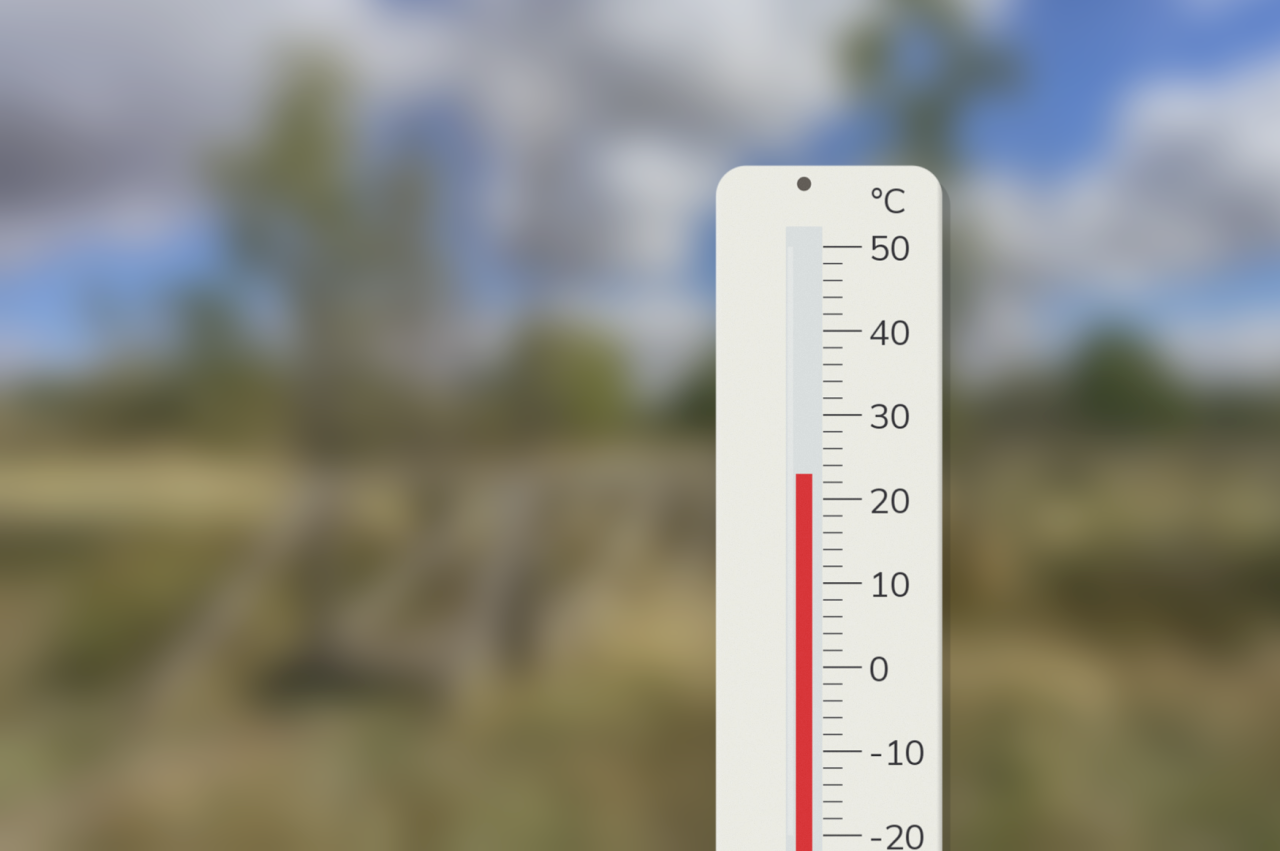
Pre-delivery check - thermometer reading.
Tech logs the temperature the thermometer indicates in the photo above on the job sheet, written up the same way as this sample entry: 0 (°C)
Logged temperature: 23 (°C)
